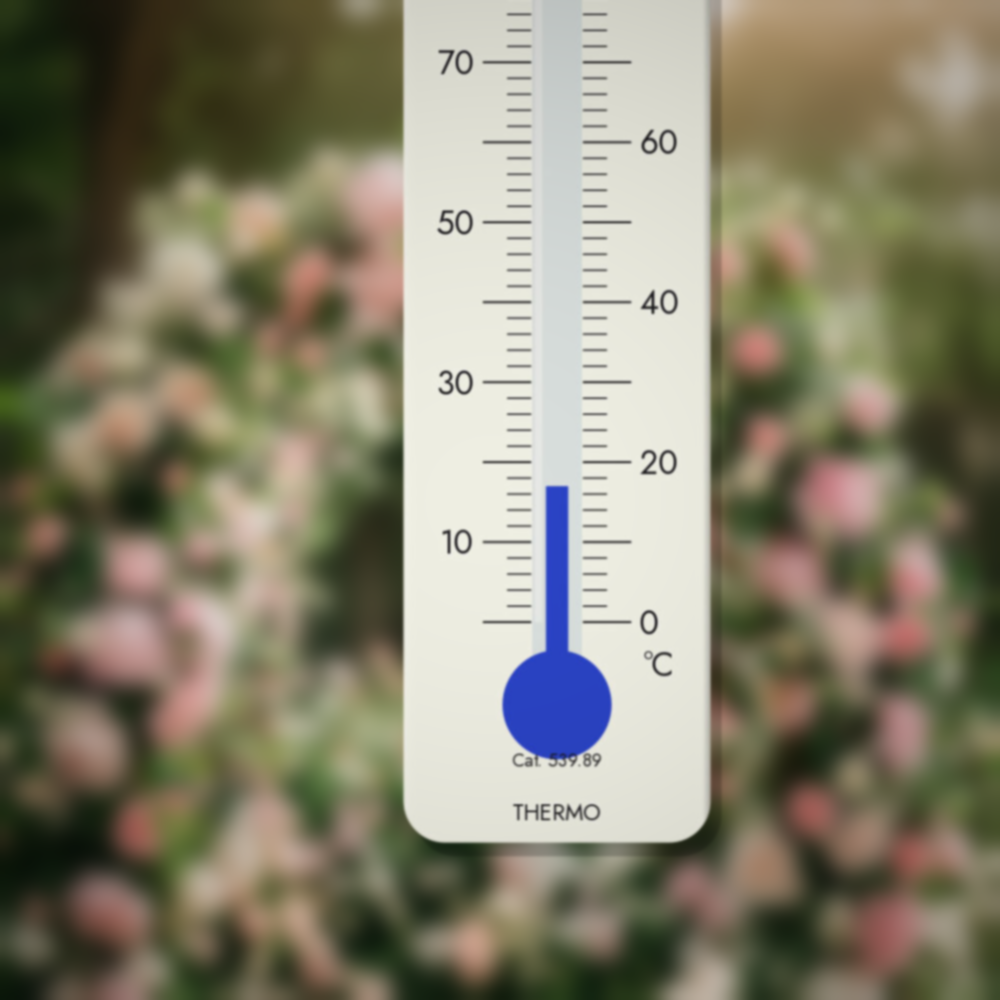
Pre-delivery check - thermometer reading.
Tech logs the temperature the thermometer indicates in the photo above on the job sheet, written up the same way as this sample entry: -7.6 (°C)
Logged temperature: 17 (°C)
